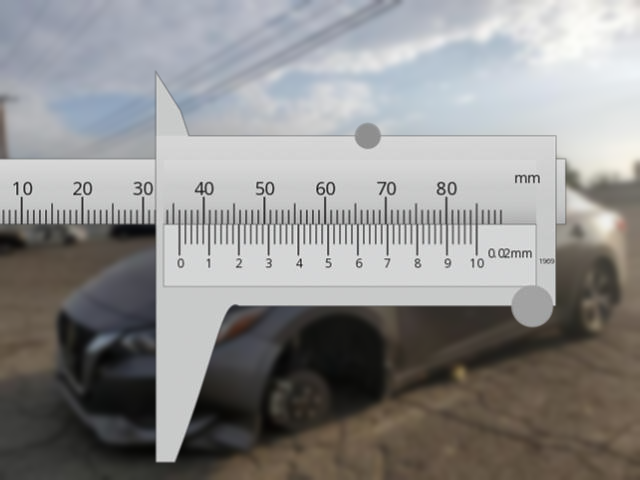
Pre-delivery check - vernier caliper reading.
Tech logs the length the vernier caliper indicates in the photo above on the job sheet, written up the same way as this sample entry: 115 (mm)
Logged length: 36.0 (mm)
